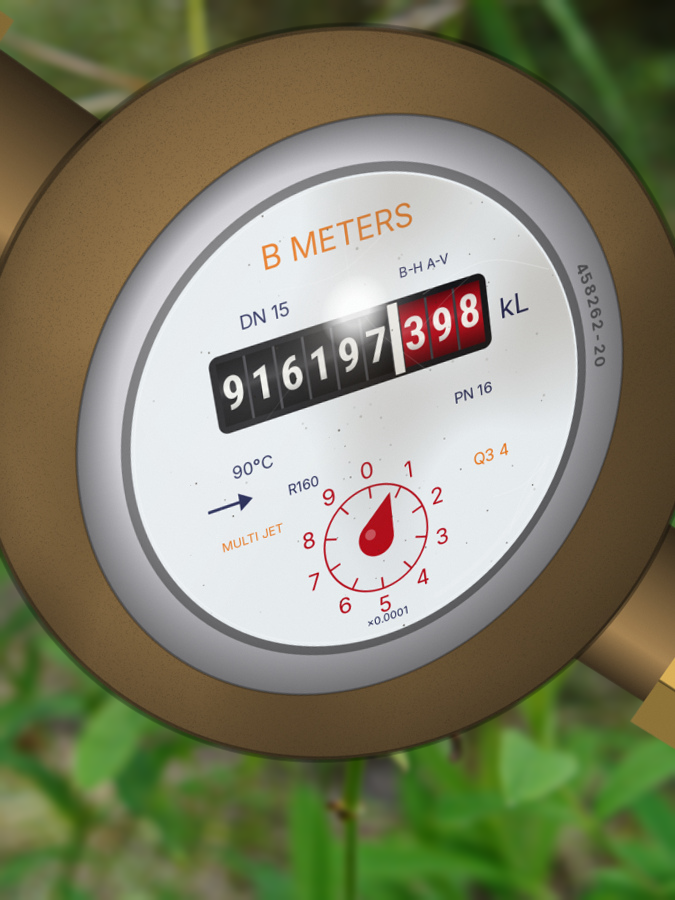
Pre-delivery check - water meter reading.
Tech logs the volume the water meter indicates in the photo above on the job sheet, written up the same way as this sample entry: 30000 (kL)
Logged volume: 916197.3980 (kL)
